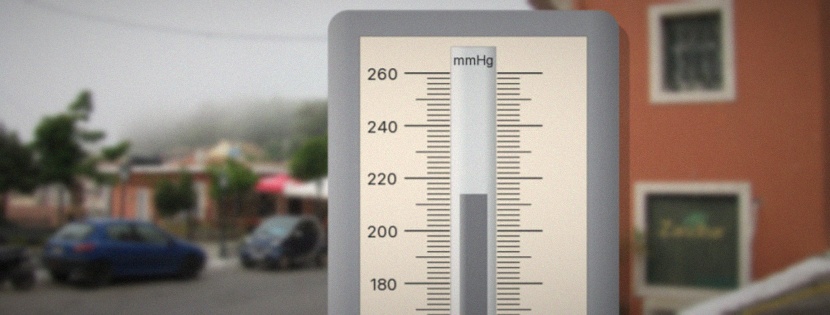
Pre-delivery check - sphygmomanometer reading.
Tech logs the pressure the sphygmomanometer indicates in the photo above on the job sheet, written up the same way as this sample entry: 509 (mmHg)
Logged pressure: 214 (mmHg)
